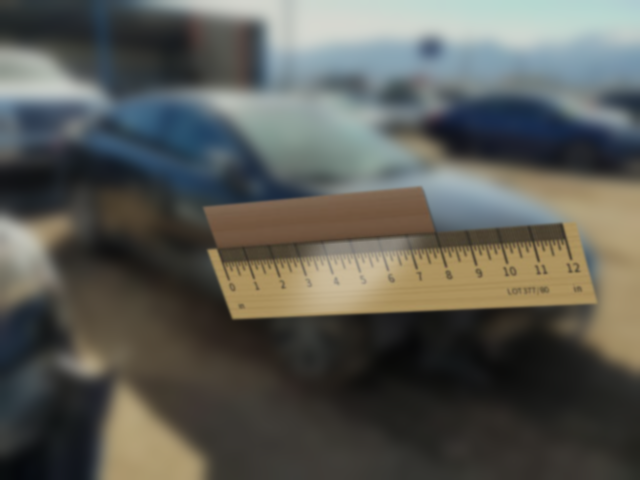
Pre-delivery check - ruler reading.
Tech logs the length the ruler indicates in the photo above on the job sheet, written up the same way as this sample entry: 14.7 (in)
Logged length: 8 (in)
